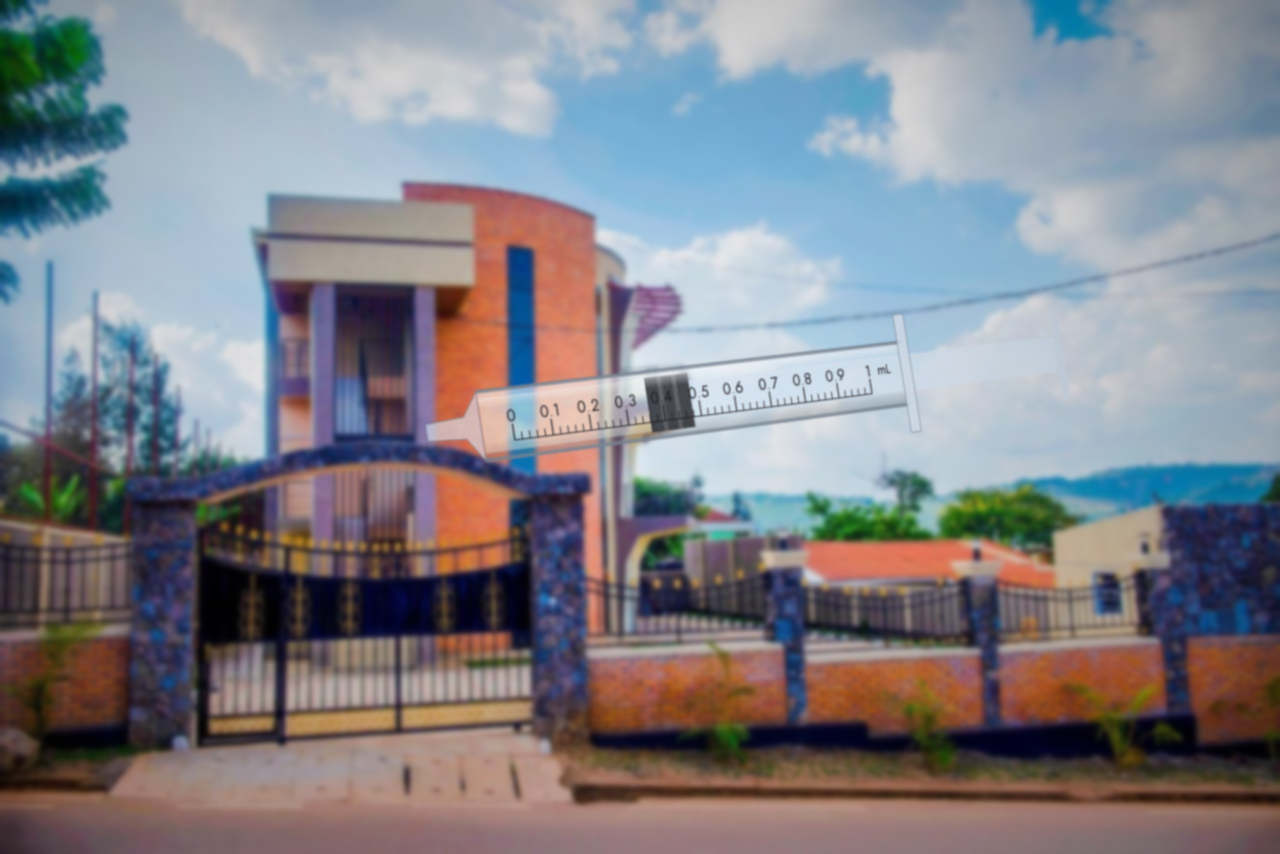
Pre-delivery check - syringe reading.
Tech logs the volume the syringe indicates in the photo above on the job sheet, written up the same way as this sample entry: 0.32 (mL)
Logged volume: 0.36 (mL)
